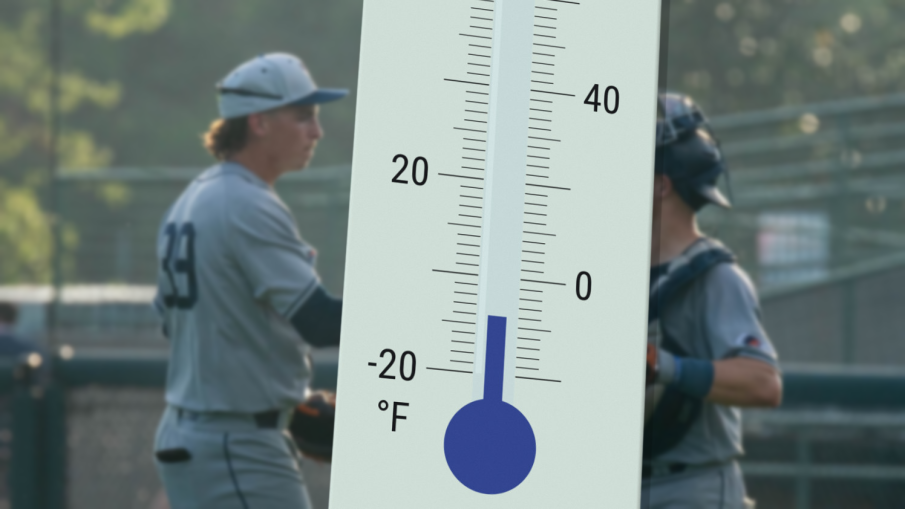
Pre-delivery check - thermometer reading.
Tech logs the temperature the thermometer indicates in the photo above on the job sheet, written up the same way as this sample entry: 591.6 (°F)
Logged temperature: -8 (°F)
